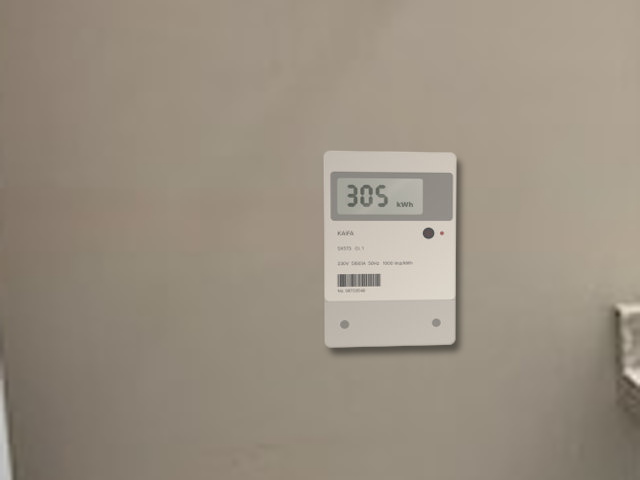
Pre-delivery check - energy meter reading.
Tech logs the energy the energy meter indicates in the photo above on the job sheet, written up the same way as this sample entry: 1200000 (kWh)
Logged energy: 305 (kWh)
